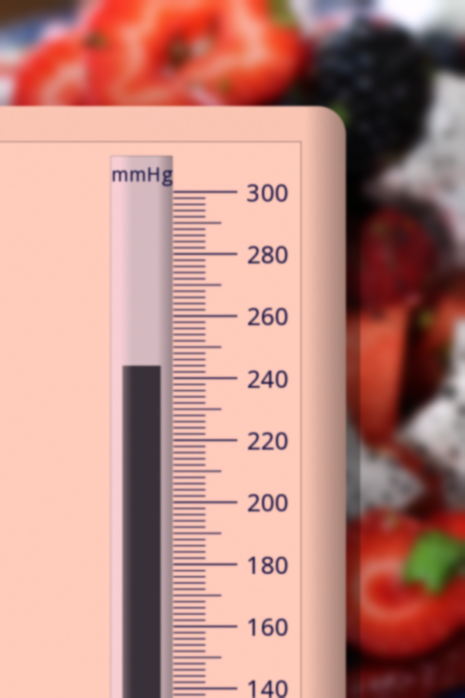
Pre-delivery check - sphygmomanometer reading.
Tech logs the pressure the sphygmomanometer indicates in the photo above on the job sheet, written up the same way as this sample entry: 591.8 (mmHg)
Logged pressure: 244 (mmHg)
